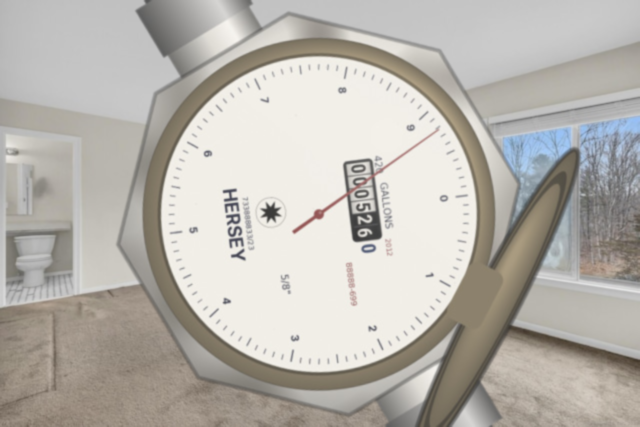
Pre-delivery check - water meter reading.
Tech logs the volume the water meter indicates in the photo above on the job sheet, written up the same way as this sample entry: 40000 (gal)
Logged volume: 5259.2 (gal)
